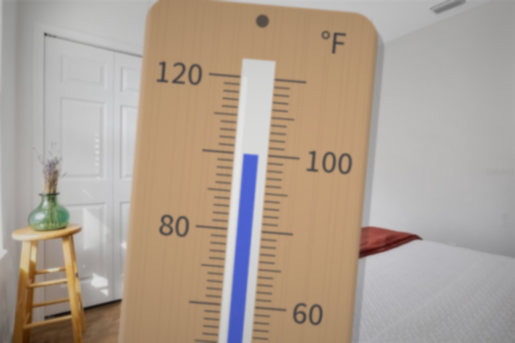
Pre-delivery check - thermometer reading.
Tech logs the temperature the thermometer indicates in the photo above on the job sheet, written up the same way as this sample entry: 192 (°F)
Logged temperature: 100 (°F)
